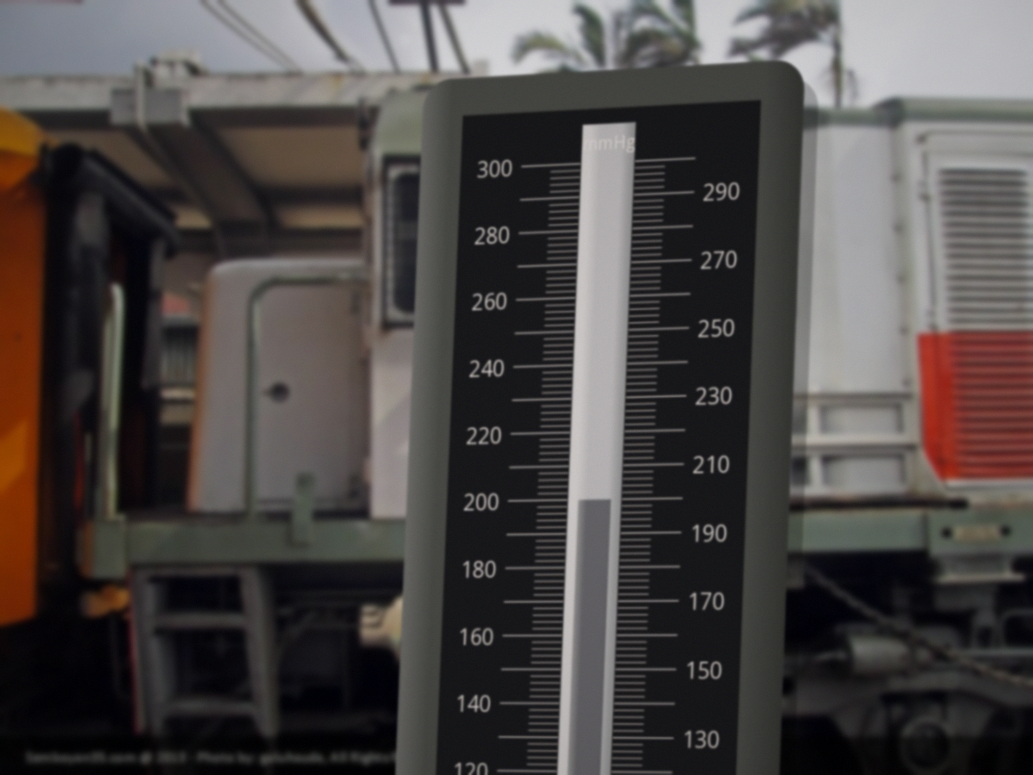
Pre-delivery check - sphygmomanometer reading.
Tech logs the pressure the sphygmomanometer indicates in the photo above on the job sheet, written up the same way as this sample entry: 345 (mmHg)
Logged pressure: 200 (mmHg)
